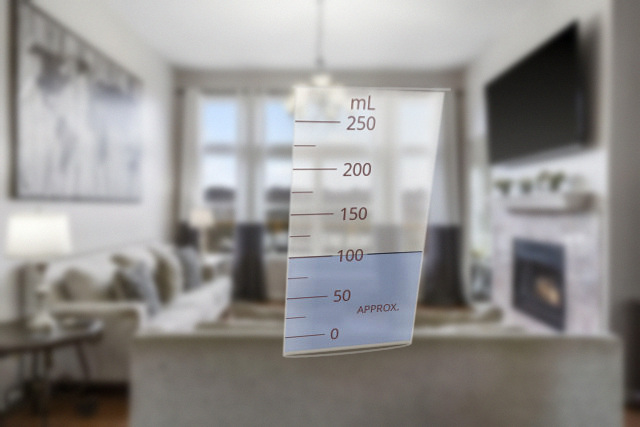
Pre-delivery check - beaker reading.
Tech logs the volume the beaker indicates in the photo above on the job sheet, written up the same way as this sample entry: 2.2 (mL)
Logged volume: 100 (mL)
